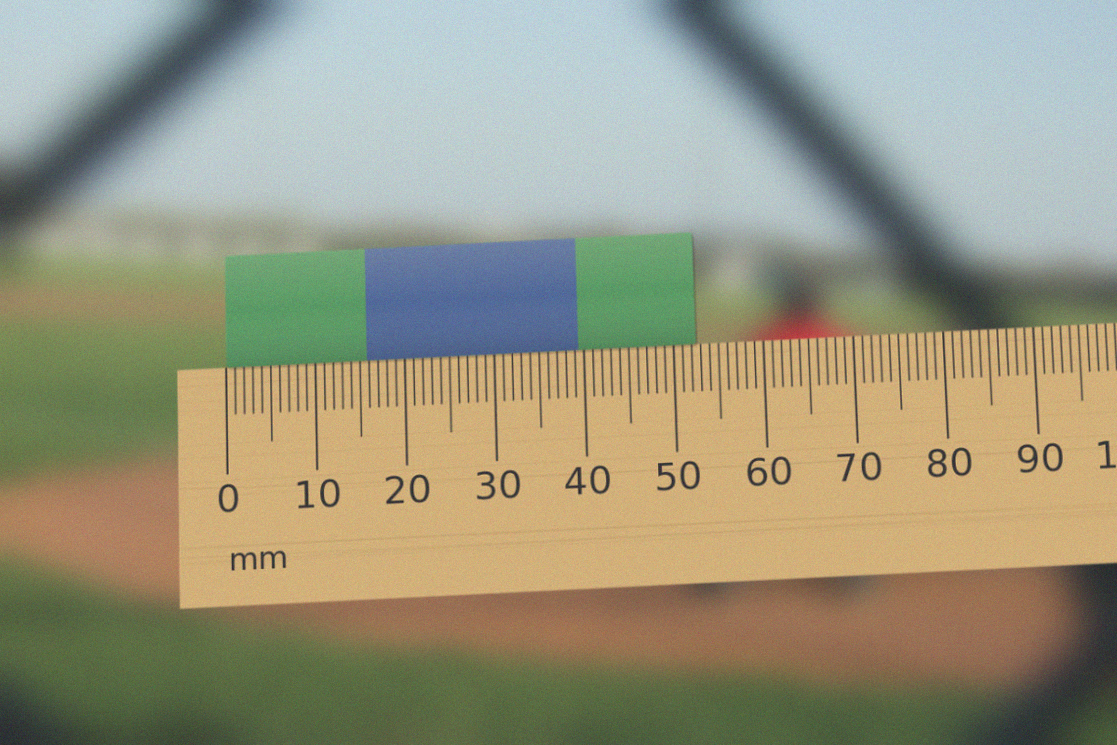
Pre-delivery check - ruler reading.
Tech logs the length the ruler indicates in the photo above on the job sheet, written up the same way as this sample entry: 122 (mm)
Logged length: 52.5 (mm)
